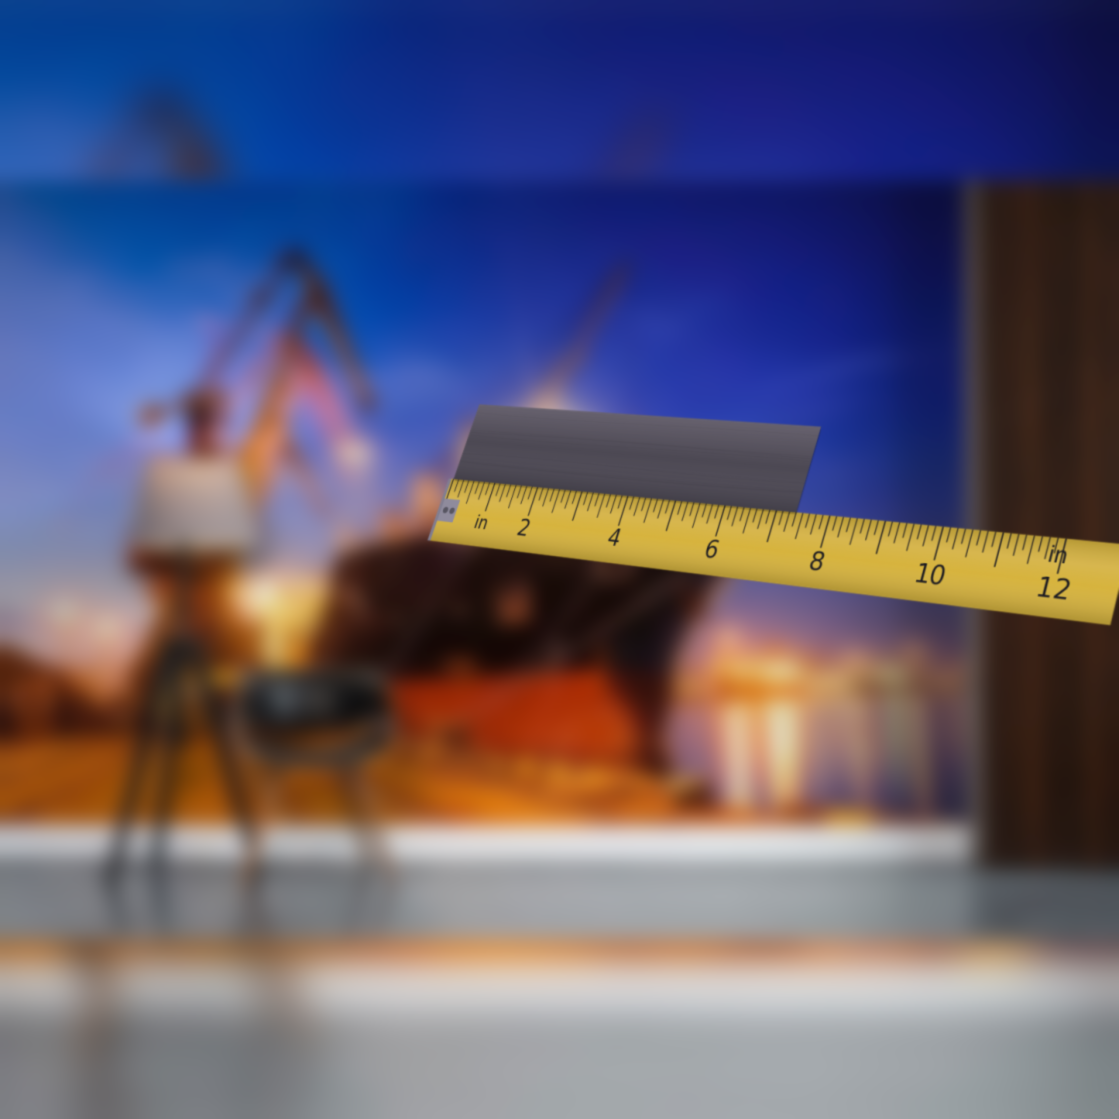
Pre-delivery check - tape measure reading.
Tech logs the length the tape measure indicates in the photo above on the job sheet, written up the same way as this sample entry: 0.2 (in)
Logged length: 7.375 (in)
